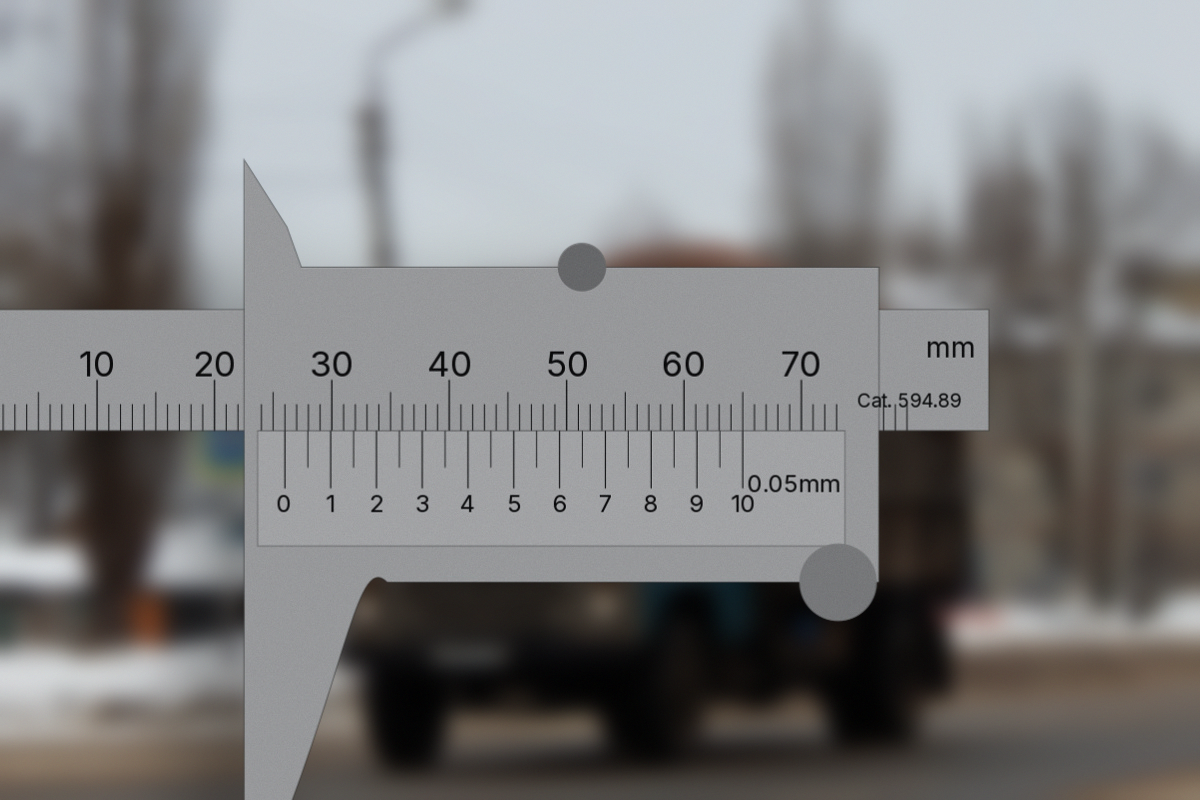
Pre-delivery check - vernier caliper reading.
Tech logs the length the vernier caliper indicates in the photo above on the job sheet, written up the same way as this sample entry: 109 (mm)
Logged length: 26.0 (mm)
